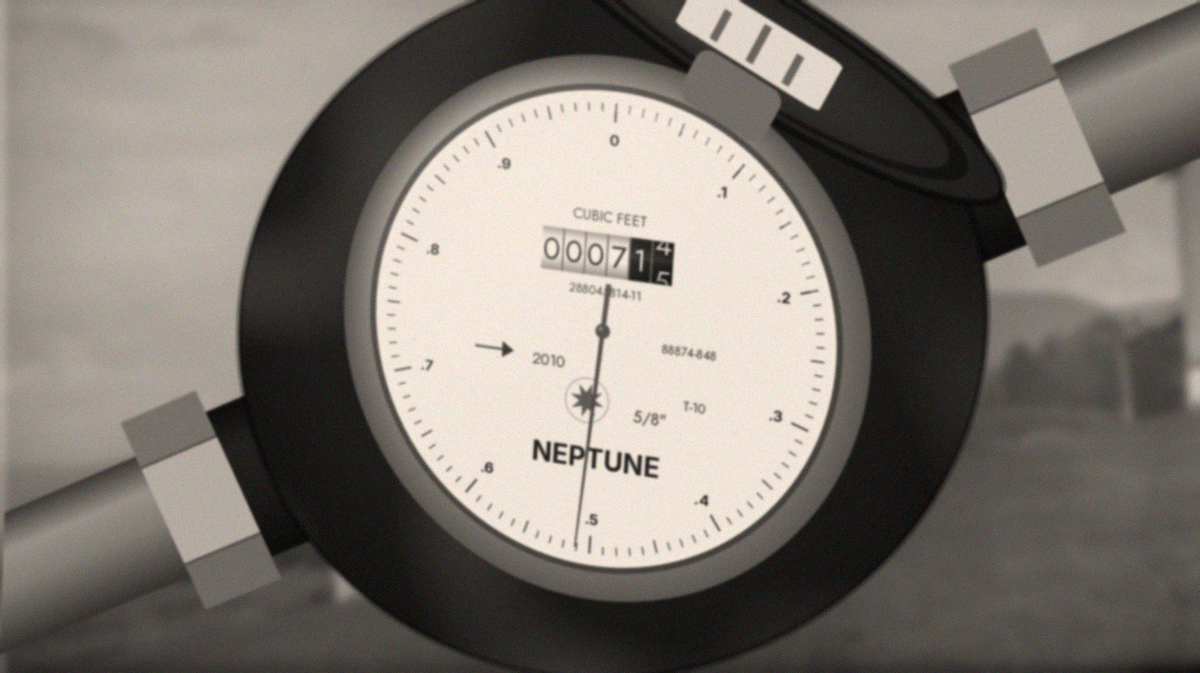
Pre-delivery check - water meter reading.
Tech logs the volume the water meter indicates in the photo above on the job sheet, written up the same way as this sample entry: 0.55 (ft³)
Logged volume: 714.51 (ft³)
